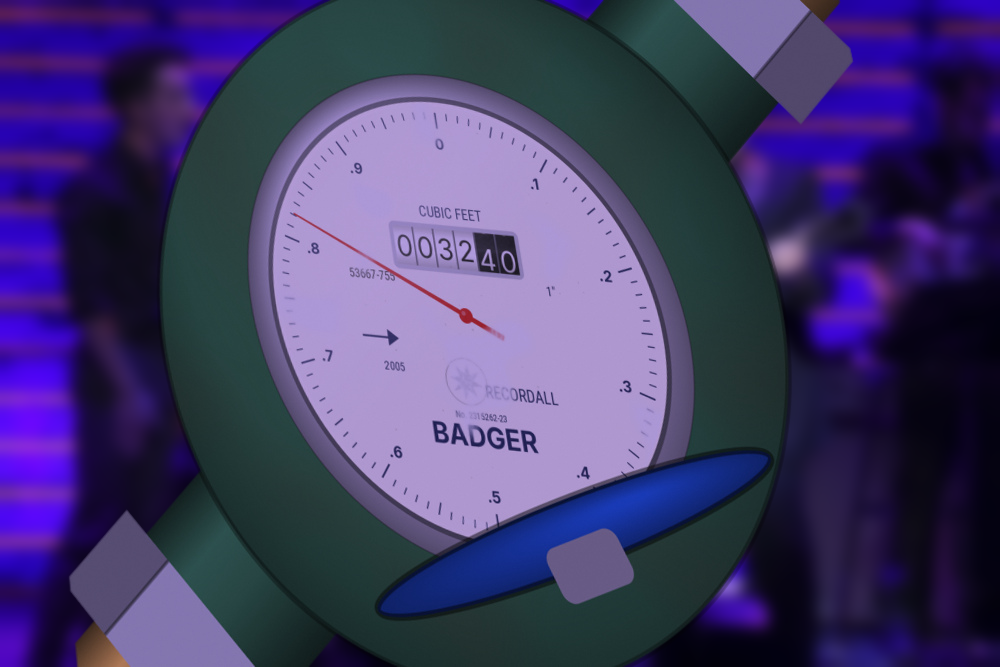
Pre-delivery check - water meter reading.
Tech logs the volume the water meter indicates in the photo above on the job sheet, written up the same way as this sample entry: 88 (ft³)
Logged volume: 3239.82 (ft³)
